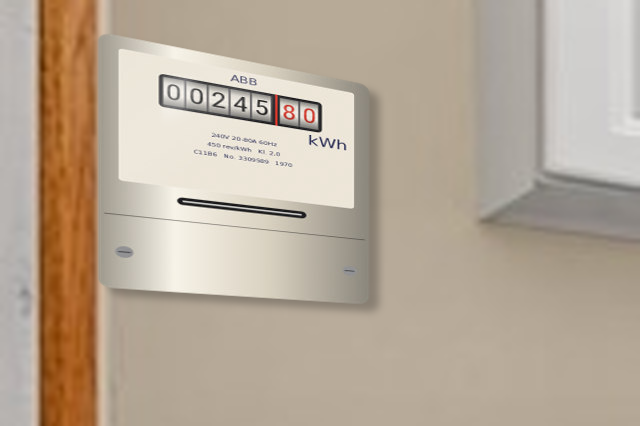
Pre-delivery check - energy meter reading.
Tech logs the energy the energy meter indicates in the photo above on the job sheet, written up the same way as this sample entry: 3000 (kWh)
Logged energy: 245.80 (kWh)
